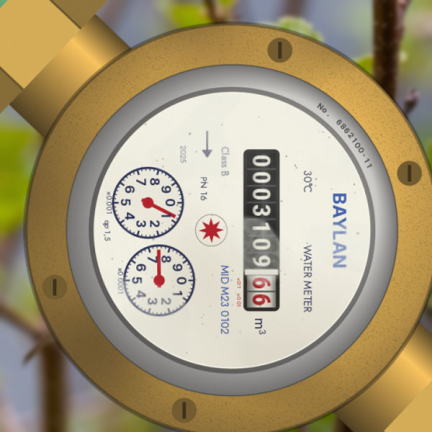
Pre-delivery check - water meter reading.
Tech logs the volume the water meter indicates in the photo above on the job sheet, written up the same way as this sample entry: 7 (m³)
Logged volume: 3109.6607 (m³)
